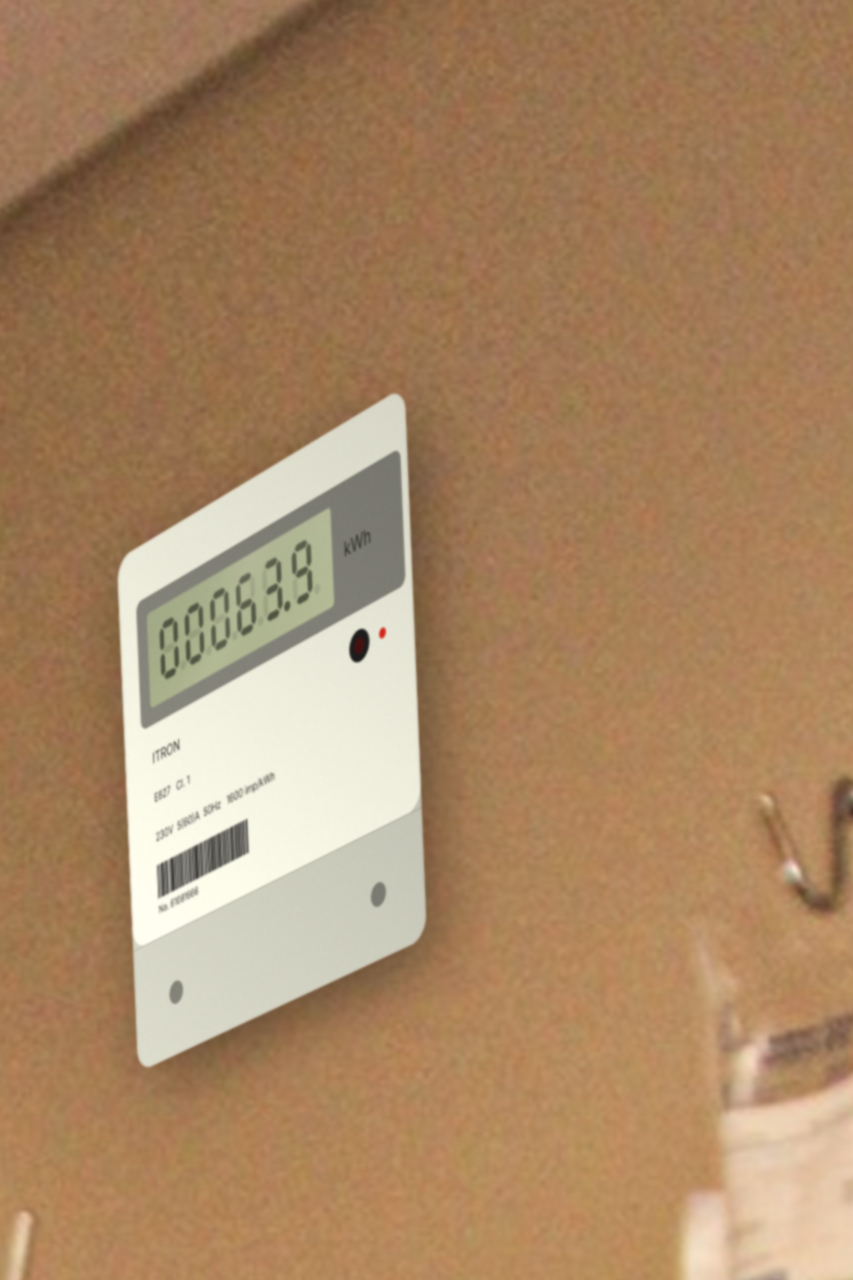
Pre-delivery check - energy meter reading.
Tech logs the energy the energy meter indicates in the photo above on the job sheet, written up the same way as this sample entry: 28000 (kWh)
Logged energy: 63.9 (kWh)
